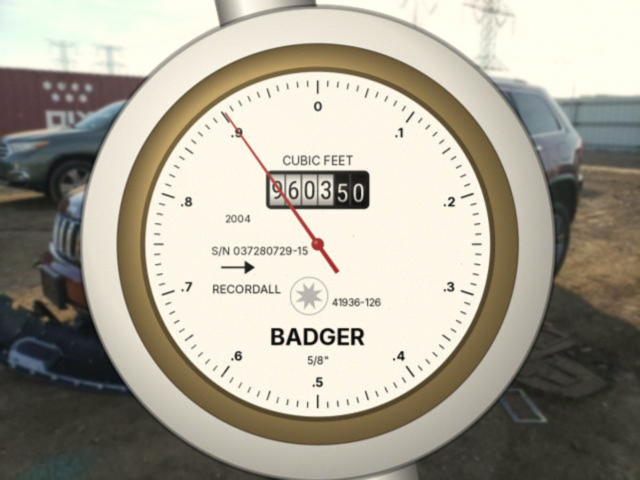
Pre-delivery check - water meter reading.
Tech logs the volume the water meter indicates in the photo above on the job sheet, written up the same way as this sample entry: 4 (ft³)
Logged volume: 960349.90 (ft³)
